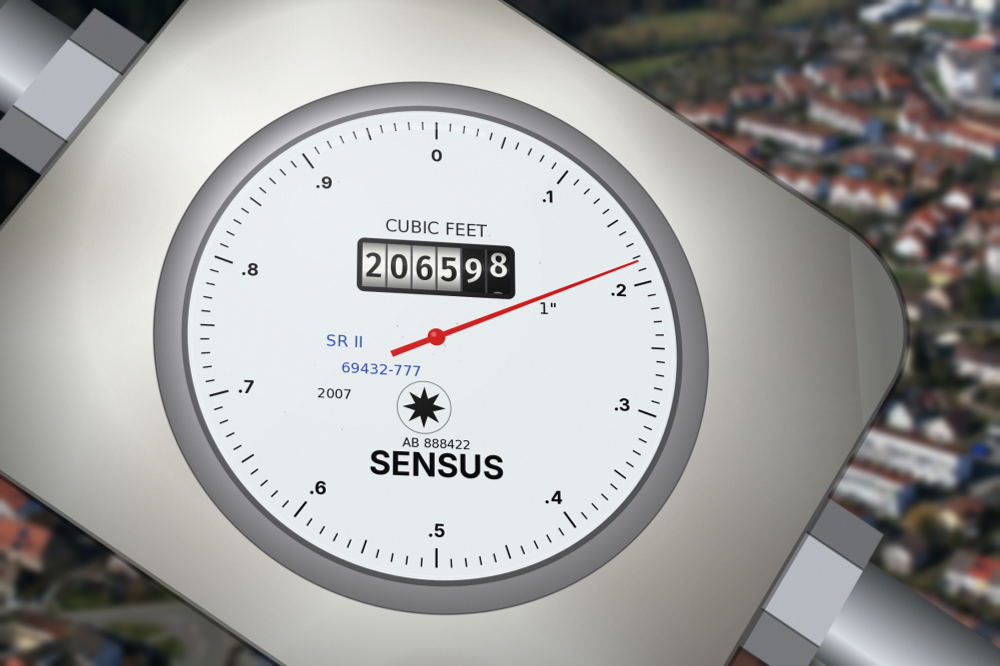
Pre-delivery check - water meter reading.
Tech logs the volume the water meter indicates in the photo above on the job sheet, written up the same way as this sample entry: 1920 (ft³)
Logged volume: 206598.18 (ft³)
